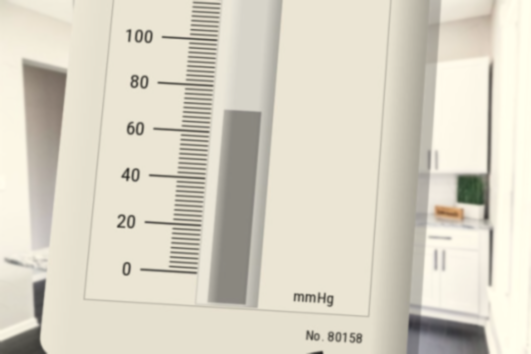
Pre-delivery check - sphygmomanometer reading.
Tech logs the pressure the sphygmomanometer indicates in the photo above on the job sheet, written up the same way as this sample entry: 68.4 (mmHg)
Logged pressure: 70 (mmHg)
